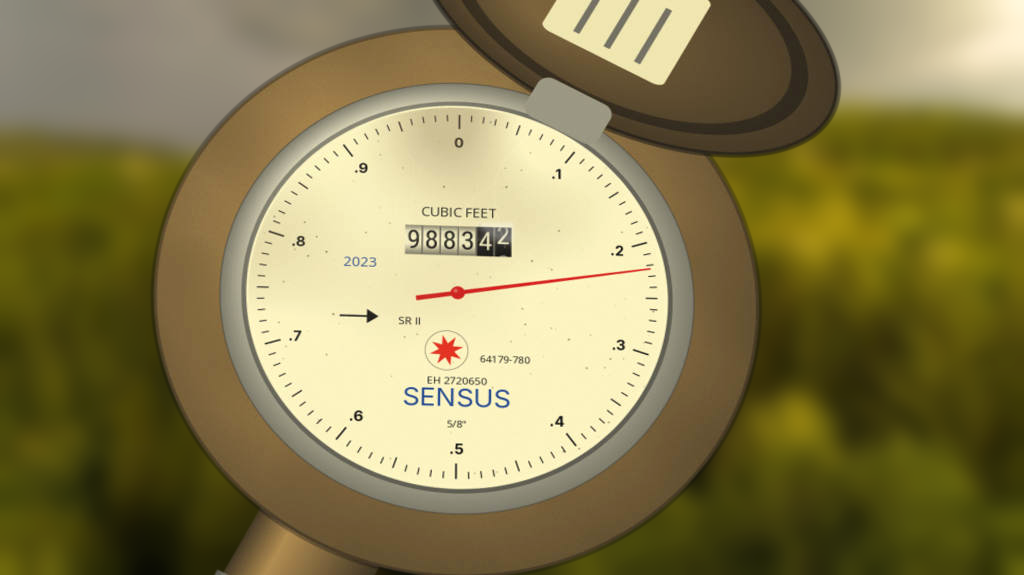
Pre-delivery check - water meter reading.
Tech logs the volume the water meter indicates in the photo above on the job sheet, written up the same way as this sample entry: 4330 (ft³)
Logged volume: 988342.22 (ft³)
